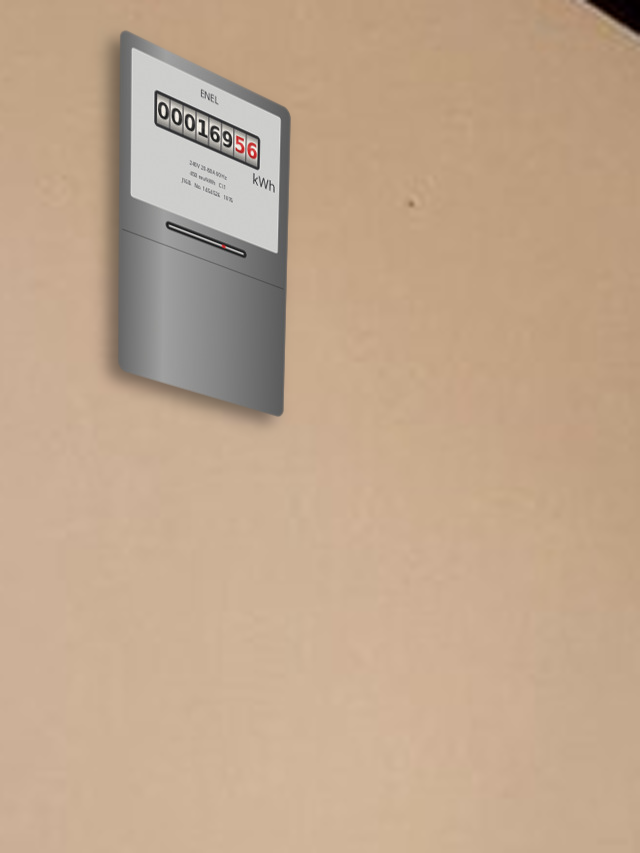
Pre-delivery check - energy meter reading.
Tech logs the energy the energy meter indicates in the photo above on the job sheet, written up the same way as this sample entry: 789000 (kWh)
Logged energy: 169.56 (kWh)
